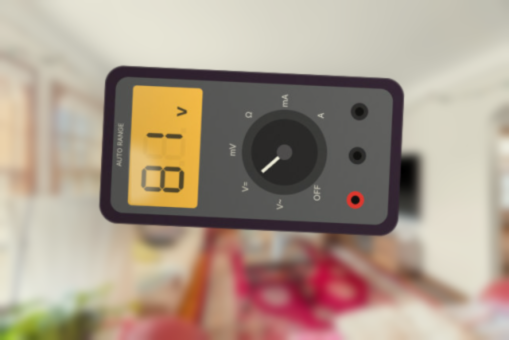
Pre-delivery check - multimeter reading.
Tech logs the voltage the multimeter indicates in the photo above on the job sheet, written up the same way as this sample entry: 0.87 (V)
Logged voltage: 81 (V)
